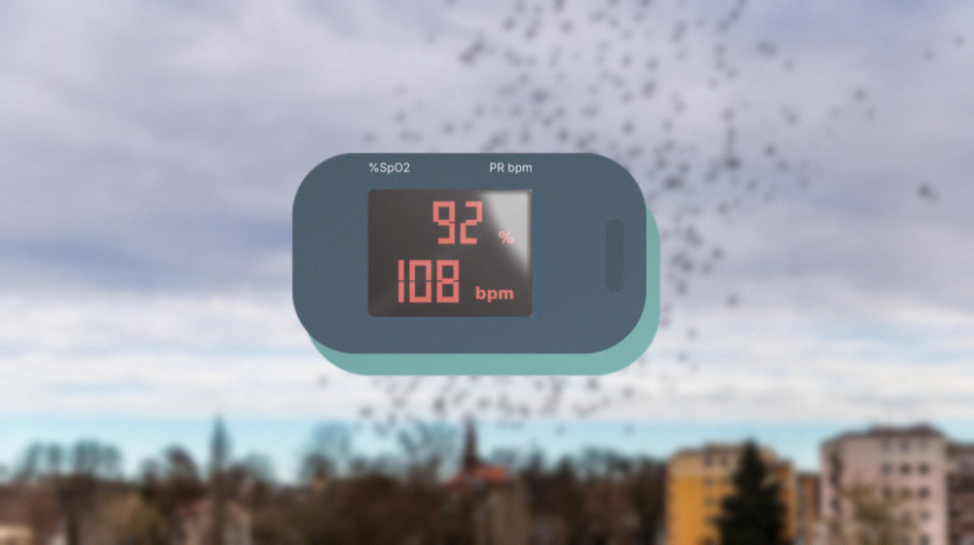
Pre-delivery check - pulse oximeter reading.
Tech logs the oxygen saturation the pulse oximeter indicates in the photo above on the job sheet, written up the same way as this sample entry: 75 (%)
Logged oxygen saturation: 92 (%)
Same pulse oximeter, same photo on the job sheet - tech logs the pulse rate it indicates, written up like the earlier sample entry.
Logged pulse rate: 108 (bpm)
